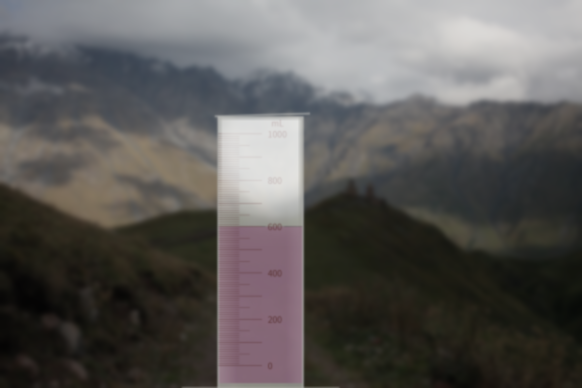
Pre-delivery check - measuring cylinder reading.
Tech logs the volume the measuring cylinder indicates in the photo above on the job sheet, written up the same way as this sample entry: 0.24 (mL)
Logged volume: 600 (mL)
